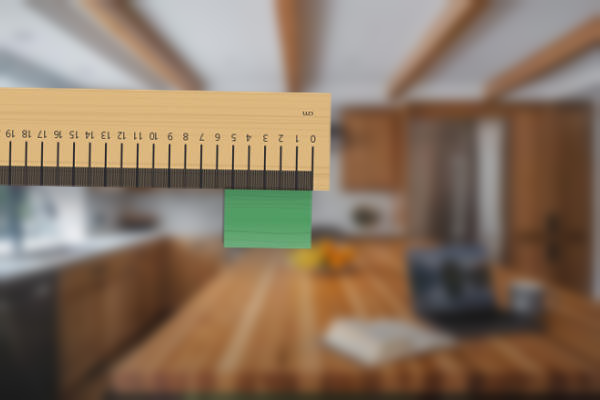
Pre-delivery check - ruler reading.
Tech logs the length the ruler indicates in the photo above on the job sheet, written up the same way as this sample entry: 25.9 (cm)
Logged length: 5.5 (cm)
